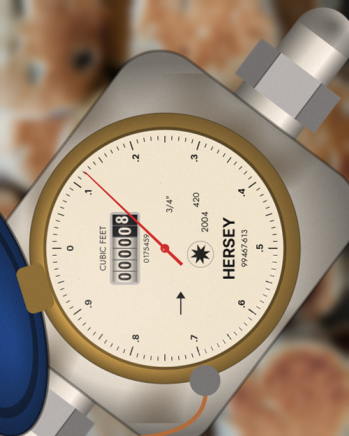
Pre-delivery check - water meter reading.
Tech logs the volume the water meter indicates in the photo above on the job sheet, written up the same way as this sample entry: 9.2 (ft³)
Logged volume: 8.12 (ft³)
